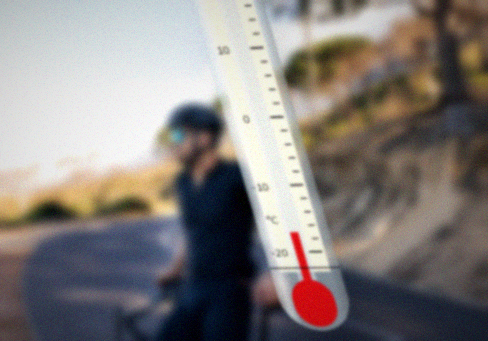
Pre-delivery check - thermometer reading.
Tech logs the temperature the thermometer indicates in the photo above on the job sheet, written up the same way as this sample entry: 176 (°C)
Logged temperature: -17 (°C)
